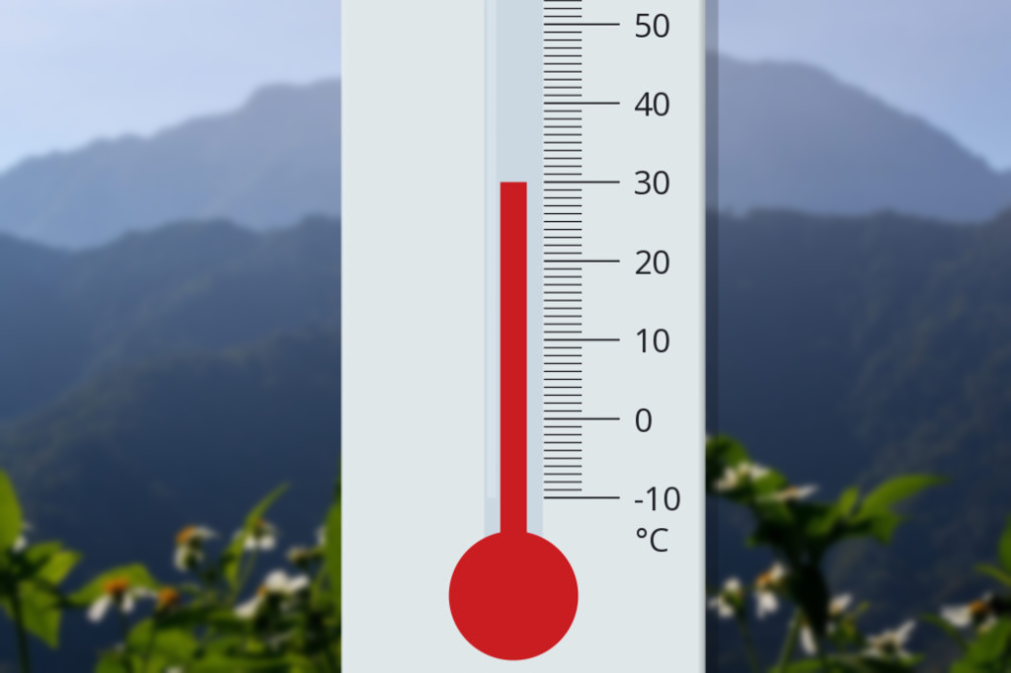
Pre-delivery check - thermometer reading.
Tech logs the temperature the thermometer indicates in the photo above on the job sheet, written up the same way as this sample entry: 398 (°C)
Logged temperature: 30 (°C)
